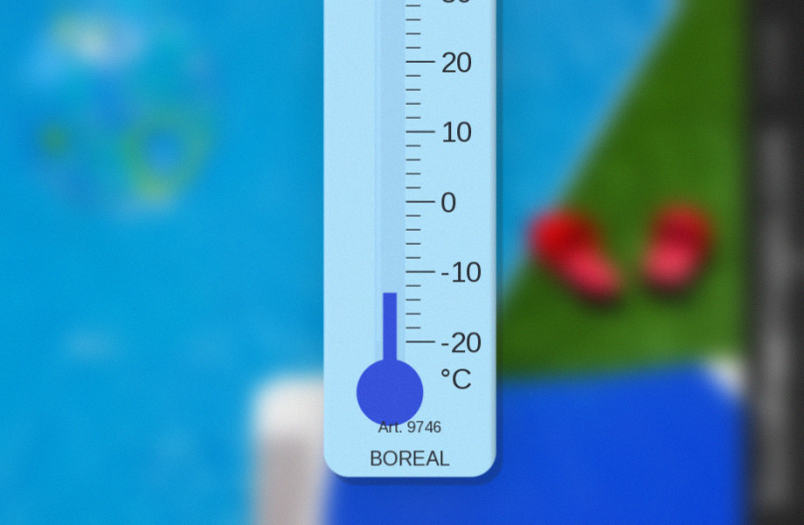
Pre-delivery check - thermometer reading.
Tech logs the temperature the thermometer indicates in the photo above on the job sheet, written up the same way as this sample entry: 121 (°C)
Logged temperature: -13 (°C)
